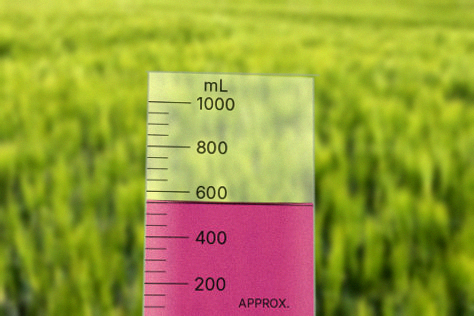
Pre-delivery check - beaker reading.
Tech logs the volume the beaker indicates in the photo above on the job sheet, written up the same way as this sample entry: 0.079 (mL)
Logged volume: 550 (mL)
